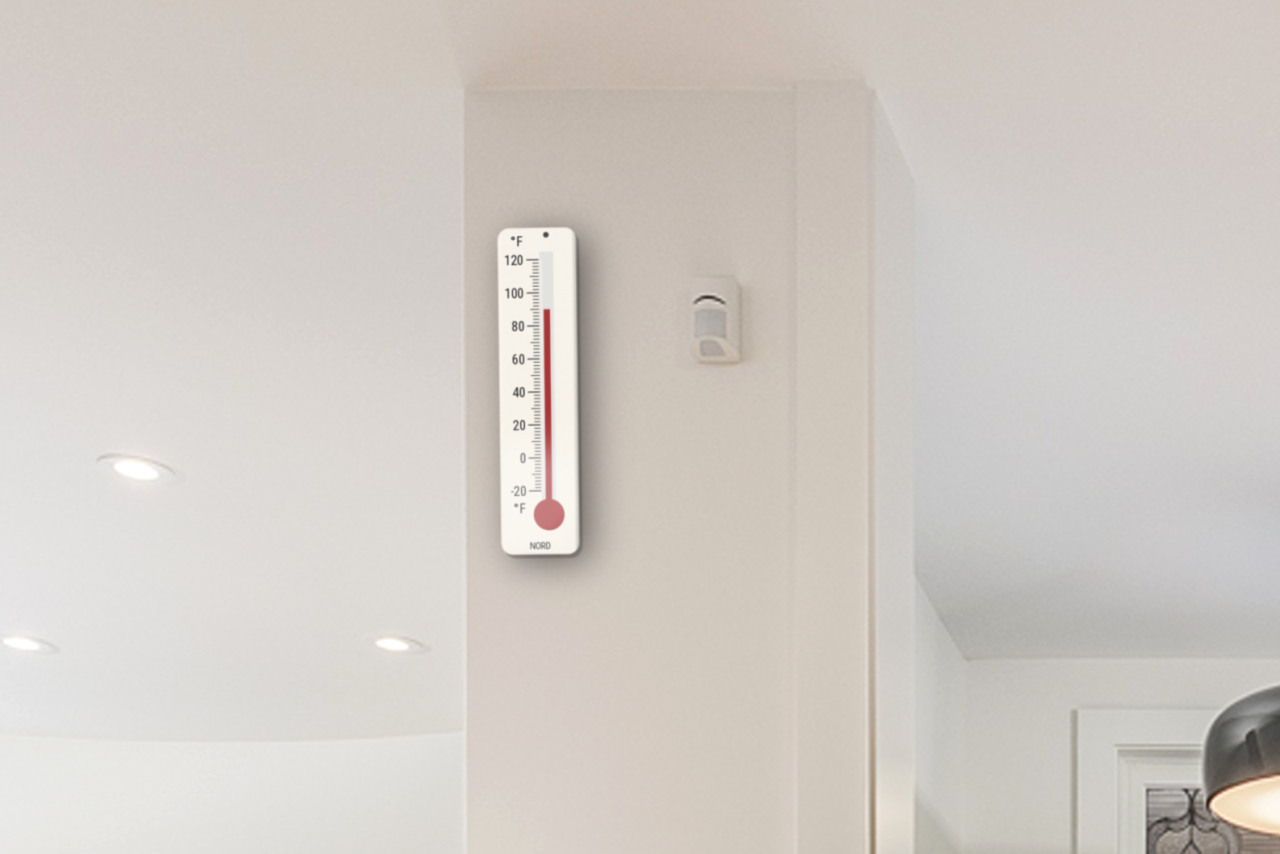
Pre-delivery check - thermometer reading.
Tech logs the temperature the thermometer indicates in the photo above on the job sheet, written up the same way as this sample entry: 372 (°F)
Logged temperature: 90 (°F)
